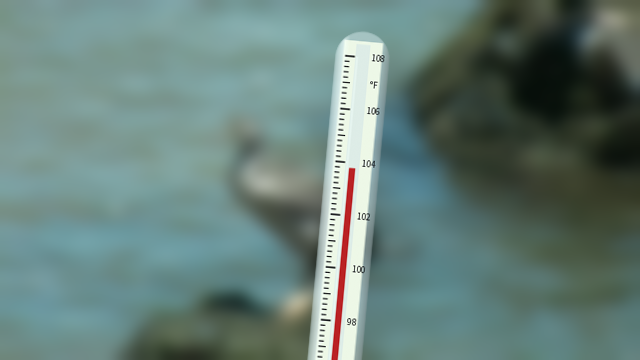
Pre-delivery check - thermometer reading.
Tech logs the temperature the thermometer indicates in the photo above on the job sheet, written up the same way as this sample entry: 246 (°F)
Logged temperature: 103.8 (°F)
